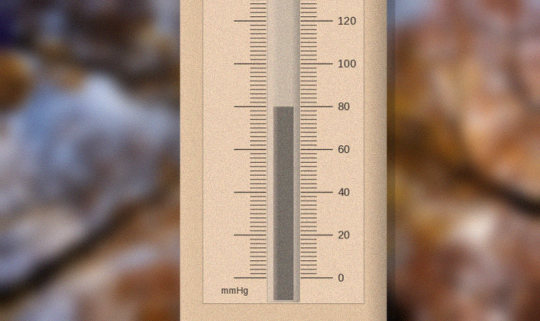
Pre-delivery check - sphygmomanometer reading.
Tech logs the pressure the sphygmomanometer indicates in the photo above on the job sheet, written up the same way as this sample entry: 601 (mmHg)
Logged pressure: 80 (mmHg)
